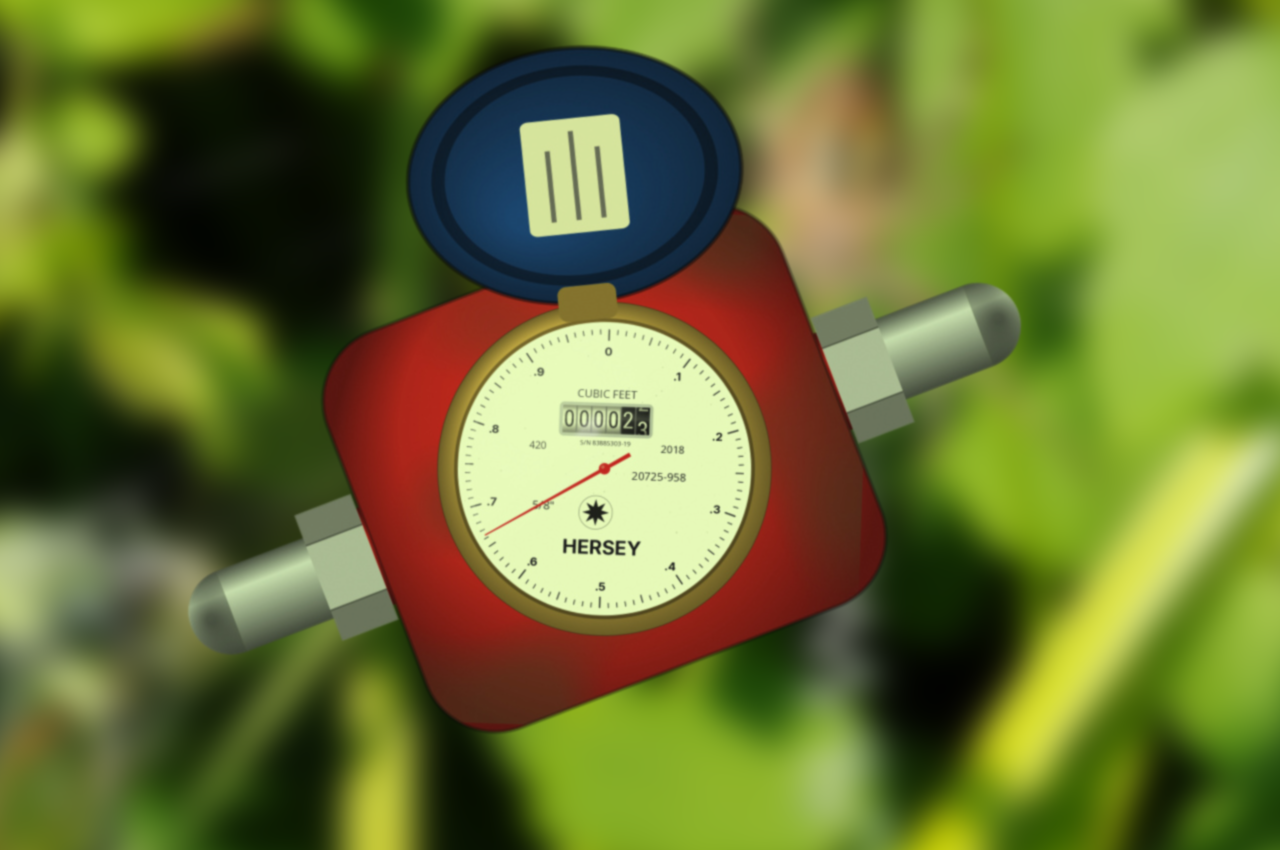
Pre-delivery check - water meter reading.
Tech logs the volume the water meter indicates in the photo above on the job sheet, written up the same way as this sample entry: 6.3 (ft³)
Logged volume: 22.66 (ft³)
